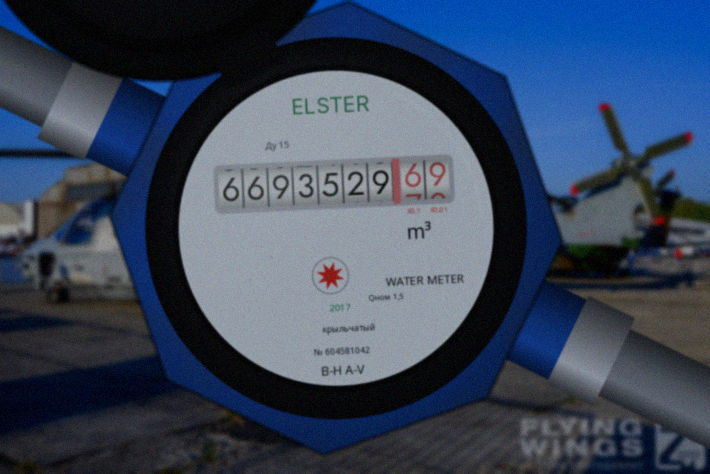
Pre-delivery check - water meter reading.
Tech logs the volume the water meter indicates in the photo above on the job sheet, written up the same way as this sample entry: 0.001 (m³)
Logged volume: 6693529.69 (m³)
